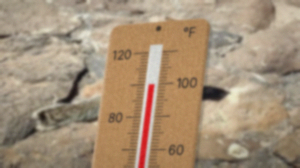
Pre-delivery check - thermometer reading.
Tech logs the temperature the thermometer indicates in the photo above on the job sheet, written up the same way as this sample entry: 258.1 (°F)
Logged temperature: 100 (°F)
